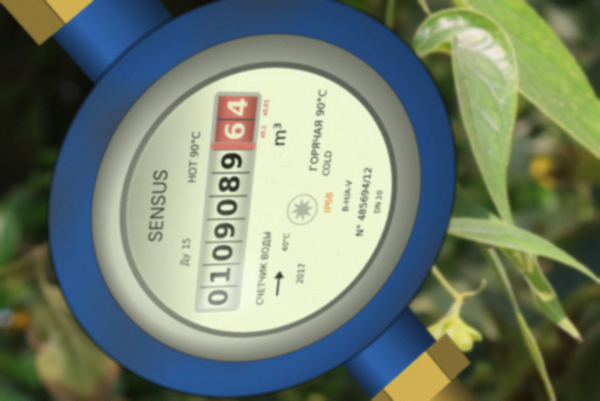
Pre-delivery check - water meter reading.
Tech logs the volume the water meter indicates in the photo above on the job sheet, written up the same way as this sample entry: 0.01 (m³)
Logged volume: 109089.64 (m³)
